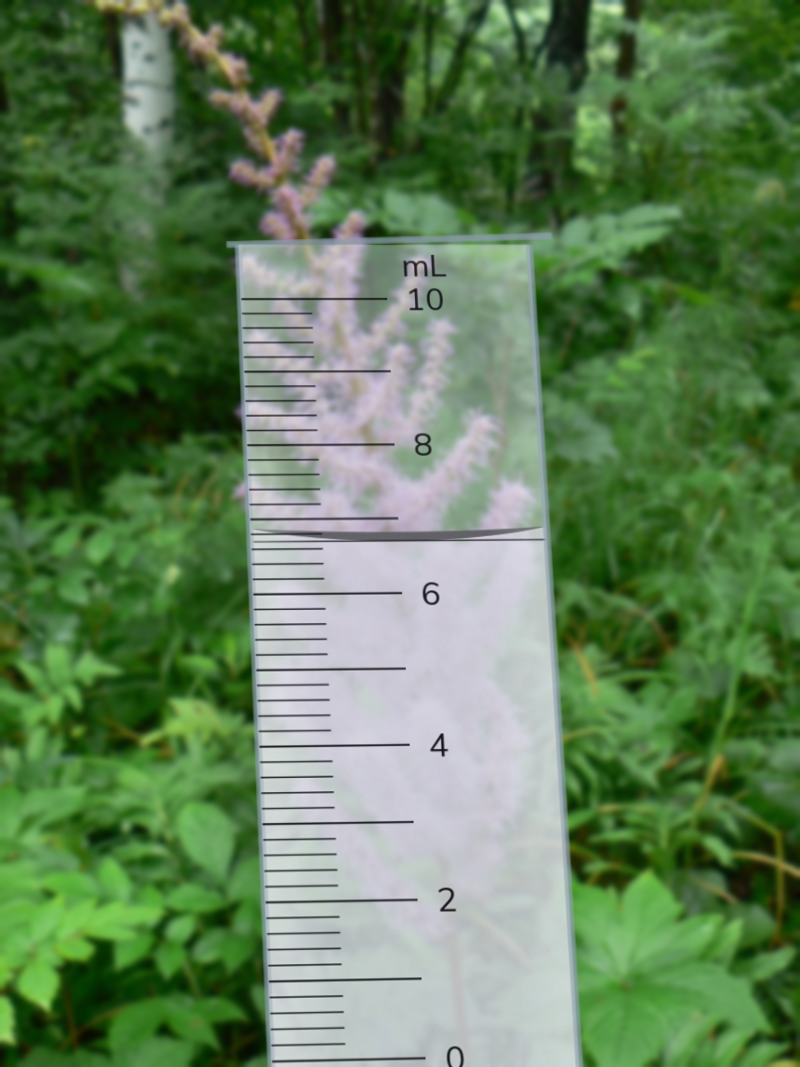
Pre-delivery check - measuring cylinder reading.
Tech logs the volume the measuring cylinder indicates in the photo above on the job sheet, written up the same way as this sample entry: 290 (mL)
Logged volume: 6.7 (mL)
